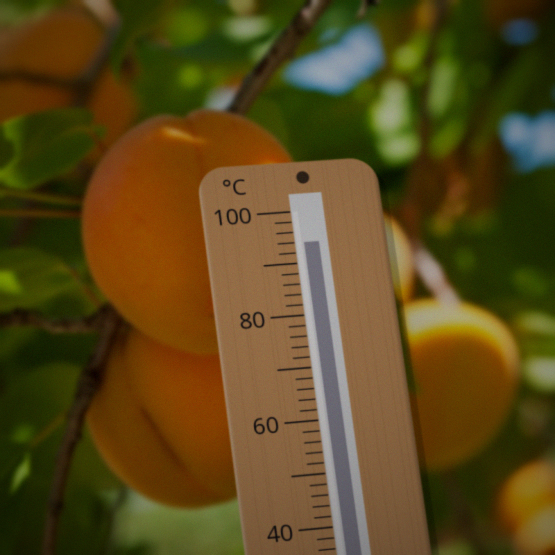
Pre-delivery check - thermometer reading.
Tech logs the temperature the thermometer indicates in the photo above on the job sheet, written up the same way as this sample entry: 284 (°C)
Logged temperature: 94 (°C)
